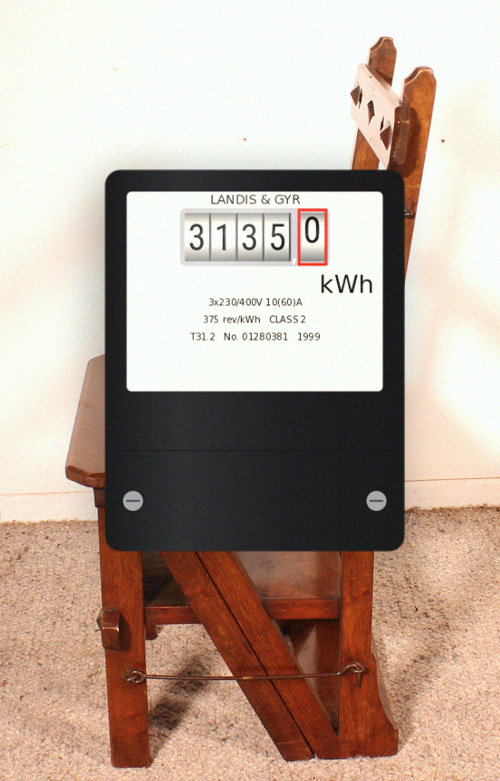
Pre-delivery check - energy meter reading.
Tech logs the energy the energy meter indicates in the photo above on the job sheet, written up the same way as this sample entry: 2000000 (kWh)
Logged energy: 3135.0 (kWh)
